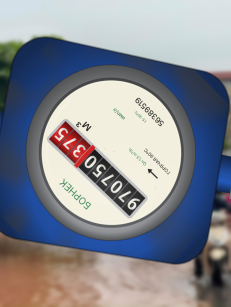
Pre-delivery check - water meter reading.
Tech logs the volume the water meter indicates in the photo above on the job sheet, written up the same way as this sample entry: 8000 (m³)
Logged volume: 970750.375 (m³)
